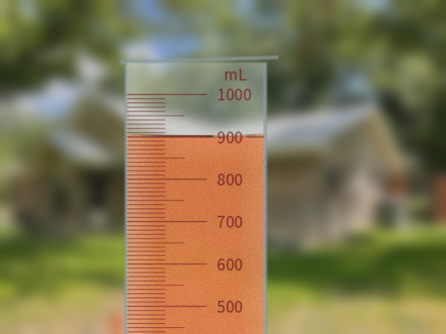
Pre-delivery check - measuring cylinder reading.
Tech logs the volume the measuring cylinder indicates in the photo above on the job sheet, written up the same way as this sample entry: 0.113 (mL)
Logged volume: 900 (mL)
